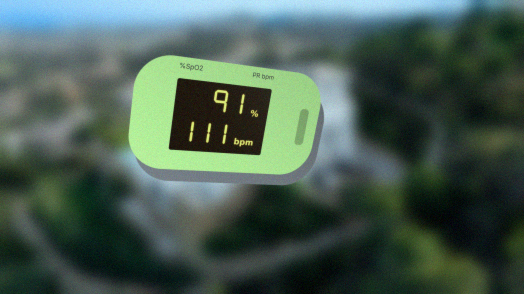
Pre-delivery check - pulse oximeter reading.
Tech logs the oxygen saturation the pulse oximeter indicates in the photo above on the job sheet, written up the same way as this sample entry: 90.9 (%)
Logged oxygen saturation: 91 (%)
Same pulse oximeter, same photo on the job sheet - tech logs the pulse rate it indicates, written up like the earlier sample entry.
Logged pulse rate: 111 (bpm)
